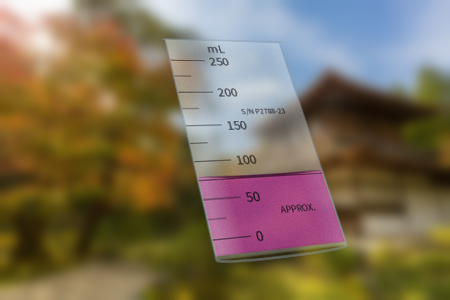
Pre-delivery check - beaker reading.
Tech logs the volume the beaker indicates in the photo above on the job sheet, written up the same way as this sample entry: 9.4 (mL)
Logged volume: 75 (mL)
